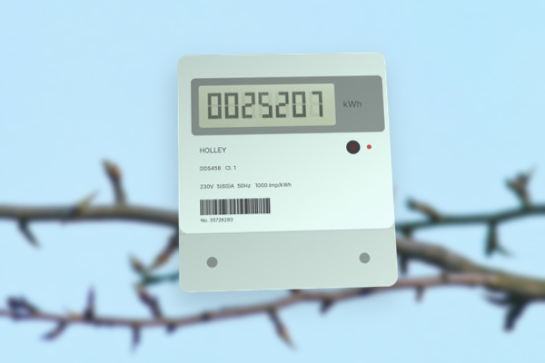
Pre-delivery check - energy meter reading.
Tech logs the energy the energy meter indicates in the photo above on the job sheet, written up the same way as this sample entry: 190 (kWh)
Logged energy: 25207 (kWh)
